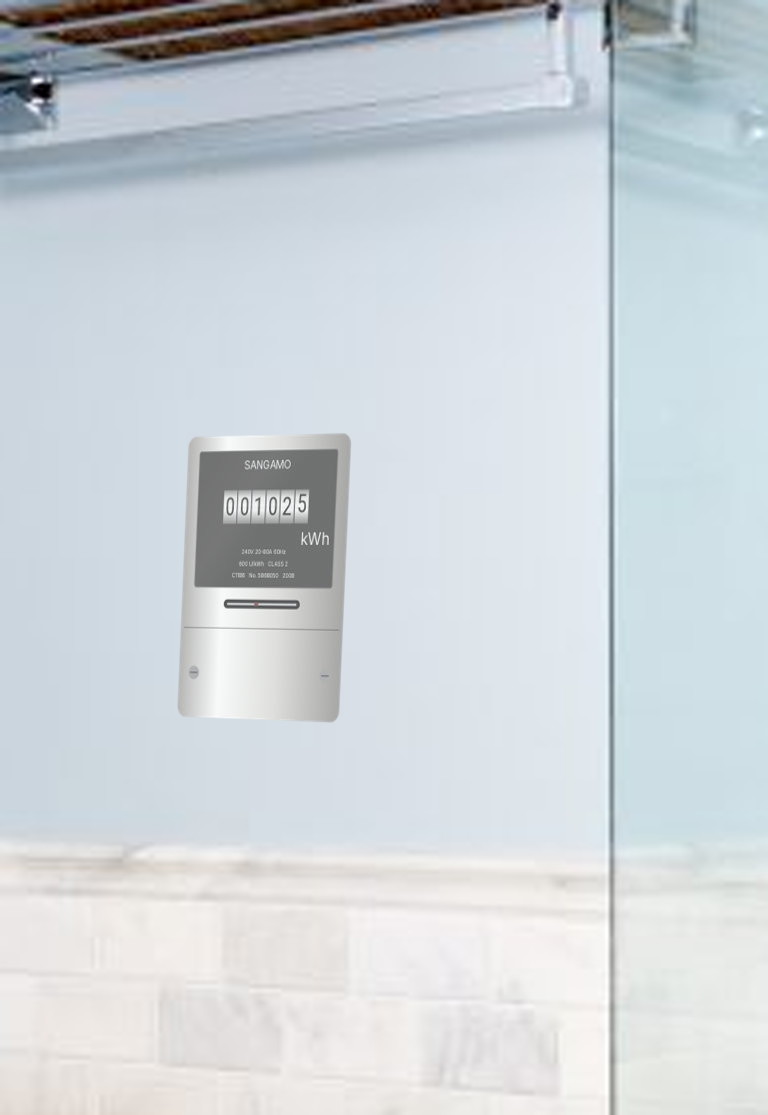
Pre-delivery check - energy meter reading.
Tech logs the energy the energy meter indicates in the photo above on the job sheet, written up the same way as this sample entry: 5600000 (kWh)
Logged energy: 1025 (kWh)
